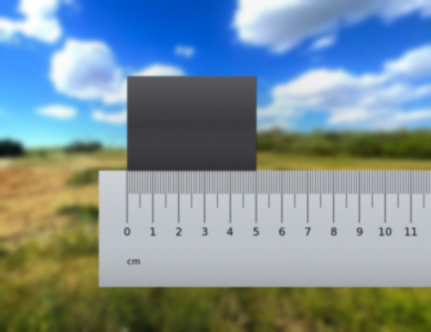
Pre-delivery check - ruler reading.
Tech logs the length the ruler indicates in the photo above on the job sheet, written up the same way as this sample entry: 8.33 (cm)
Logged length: 5 (cm)
